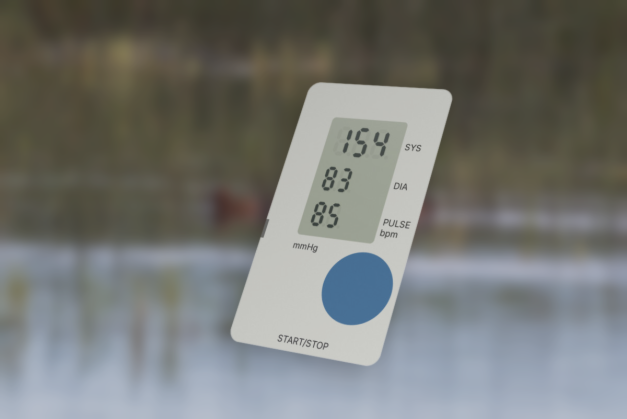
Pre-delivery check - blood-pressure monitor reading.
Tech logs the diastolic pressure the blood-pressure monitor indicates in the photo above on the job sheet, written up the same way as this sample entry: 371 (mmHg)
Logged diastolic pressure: 83 (mmHg)
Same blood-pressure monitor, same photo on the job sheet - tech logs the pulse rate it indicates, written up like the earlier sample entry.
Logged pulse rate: 85 (bpm)
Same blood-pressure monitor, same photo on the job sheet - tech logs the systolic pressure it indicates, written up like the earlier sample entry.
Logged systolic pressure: 154 (mmHg)
